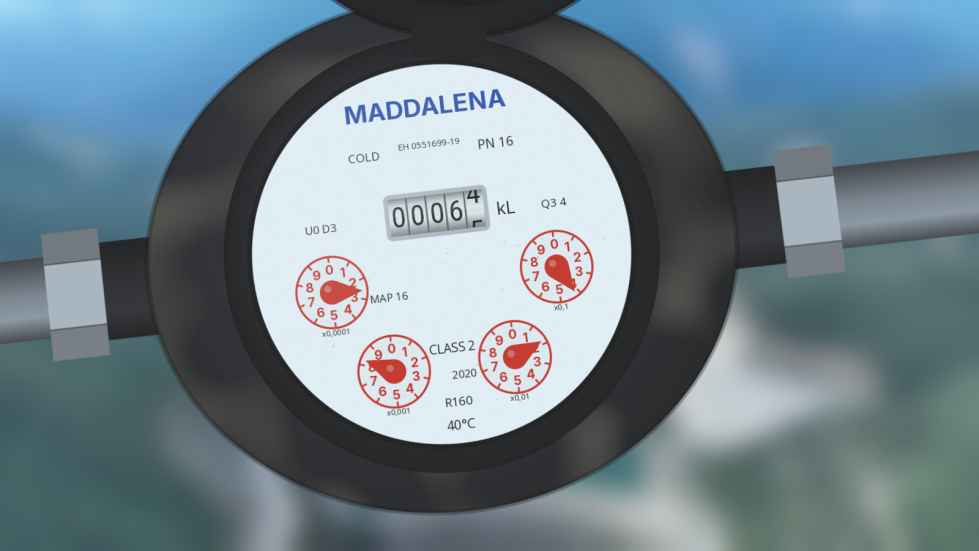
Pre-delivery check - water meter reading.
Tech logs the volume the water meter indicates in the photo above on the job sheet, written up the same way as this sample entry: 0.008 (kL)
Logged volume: 64.4182 (kL)
